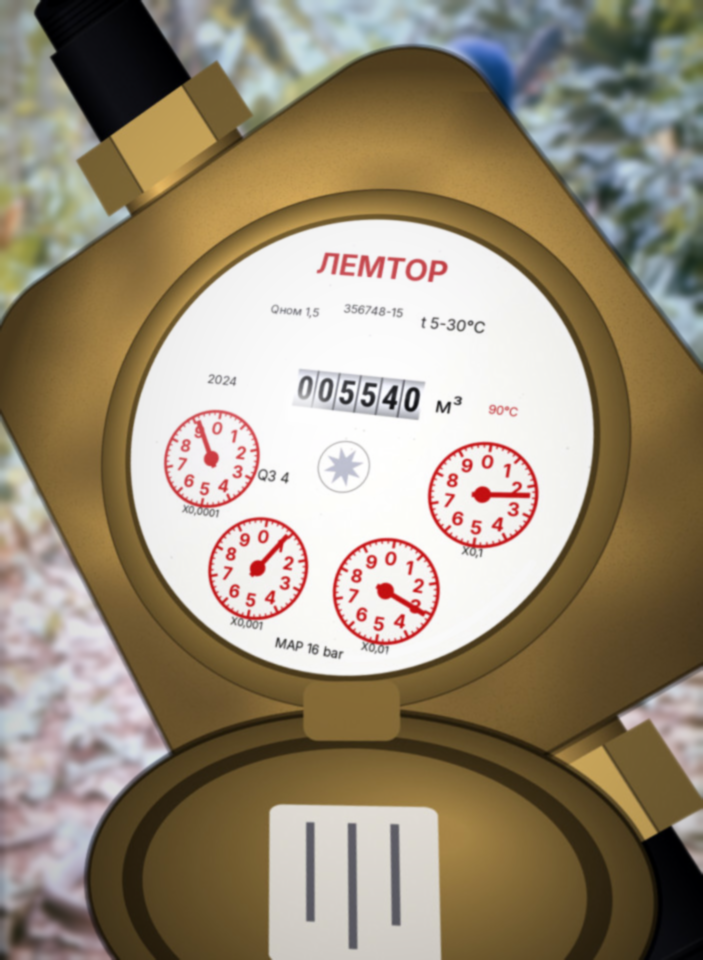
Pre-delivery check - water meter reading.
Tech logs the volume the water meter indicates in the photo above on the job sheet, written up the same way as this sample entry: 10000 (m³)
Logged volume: 5540.2309 (m³)
